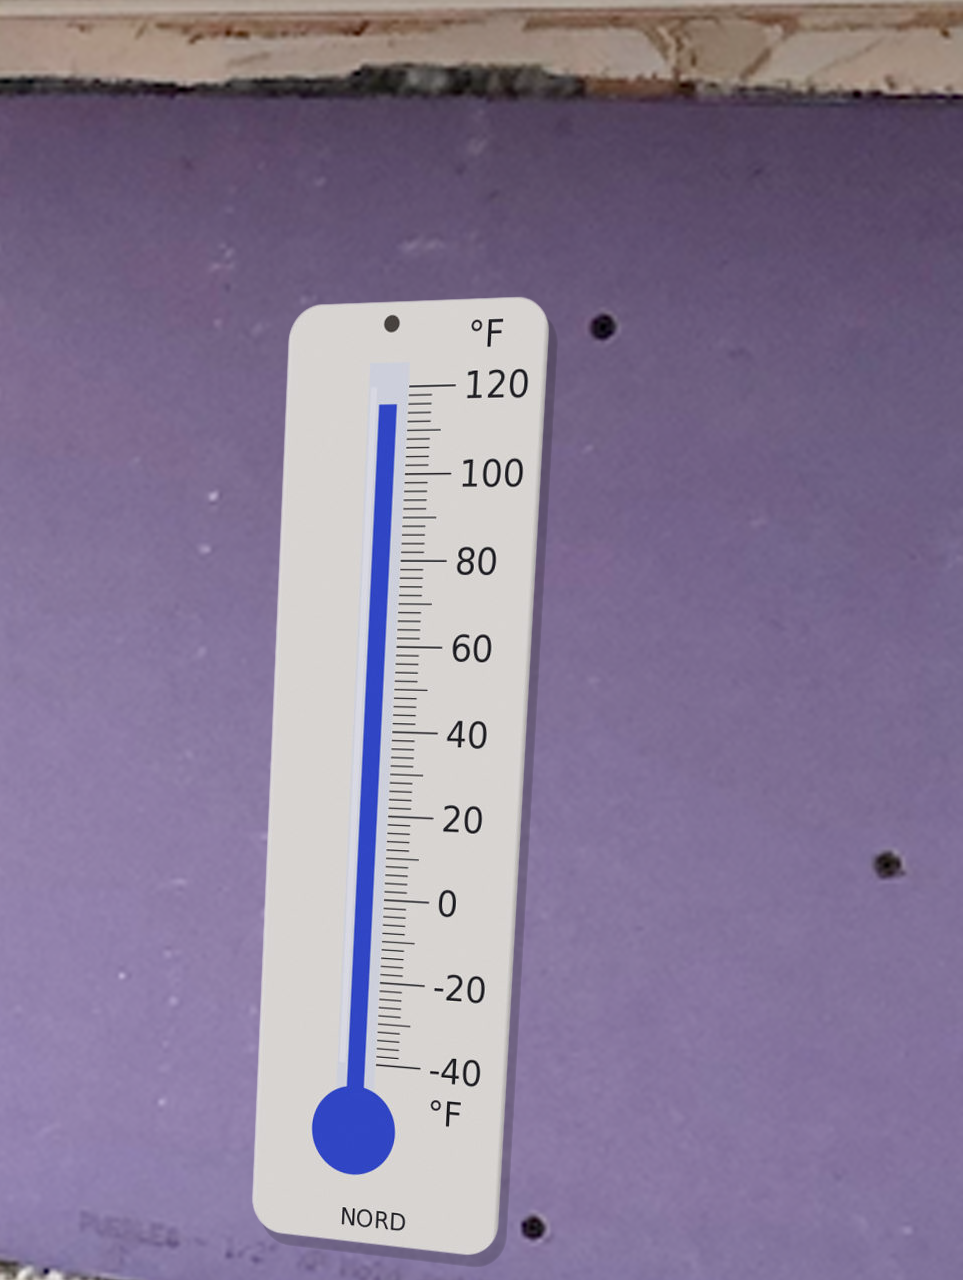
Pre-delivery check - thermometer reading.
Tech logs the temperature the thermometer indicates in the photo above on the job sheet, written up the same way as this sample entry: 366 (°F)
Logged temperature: 116 (°F)
